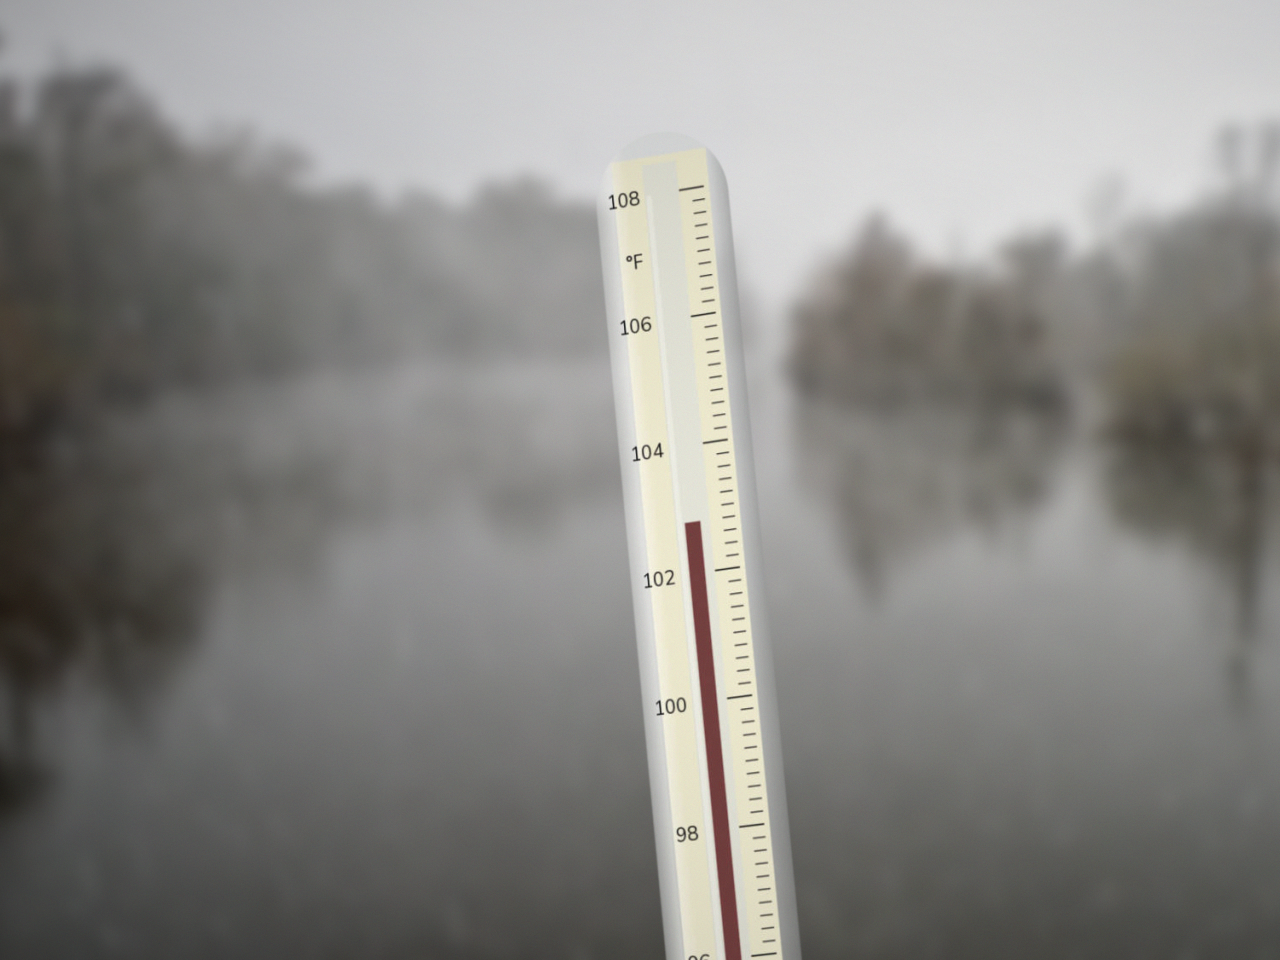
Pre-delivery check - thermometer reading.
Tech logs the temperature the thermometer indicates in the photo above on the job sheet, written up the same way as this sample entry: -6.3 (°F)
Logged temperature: 102.8 (°F)
